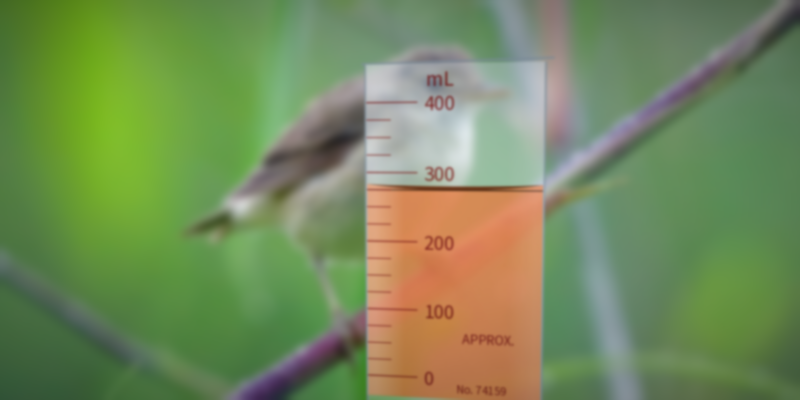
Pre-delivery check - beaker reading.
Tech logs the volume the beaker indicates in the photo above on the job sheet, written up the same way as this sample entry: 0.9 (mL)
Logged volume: 275 (mL)
